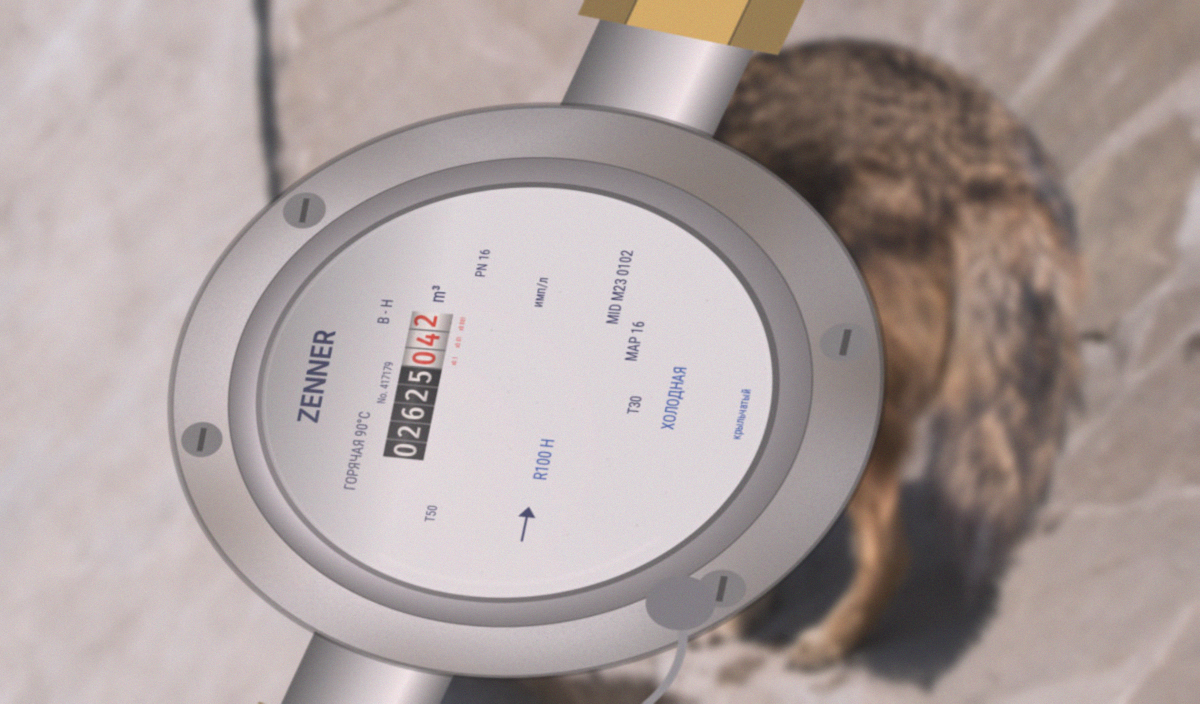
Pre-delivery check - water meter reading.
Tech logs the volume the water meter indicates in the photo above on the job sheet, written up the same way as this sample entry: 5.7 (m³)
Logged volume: 2625.042 (m³)
